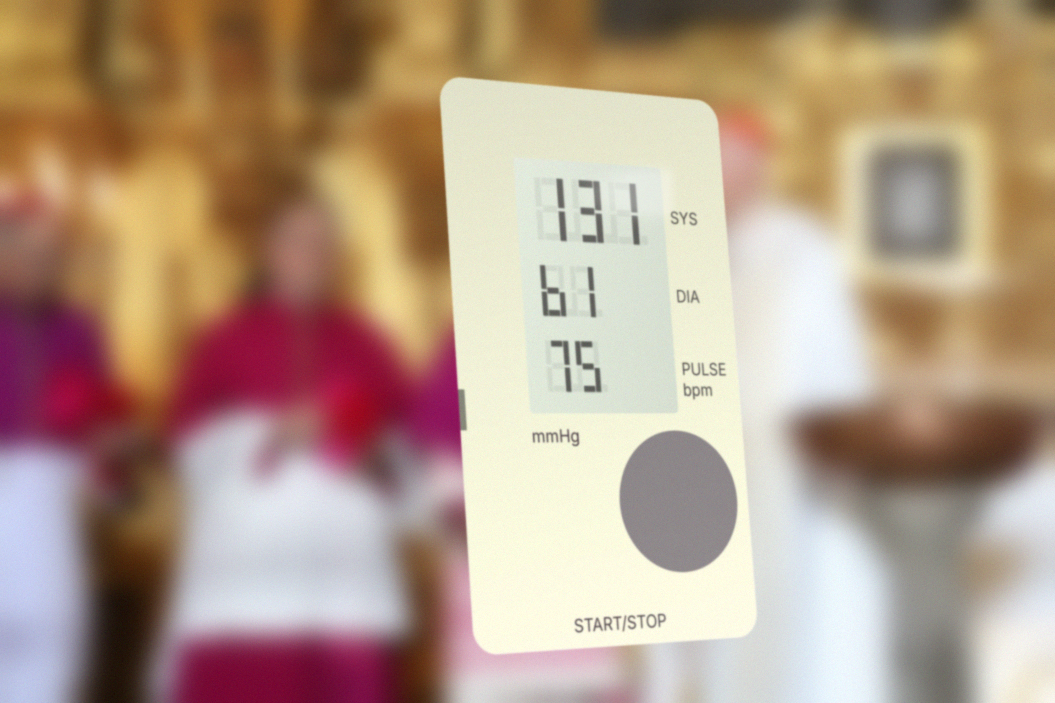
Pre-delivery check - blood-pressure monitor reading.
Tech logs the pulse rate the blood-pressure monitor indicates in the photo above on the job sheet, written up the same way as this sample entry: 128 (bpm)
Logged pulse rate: 75 (bpm)
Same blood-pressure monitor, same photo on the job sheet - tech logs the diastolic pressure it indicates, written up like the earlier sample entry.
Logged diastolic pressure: 61 (mmHg)
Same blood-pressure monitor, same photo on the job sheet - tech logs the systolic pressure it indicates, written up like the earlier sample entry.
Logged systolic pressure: 131 (mmHg)
